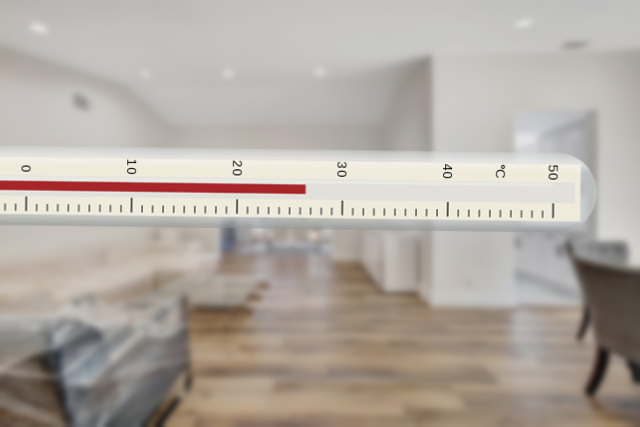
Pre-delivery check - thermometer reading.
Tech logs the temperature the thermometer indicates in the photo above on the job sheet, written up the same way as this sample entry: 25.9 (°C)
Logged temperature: 26.5 (°C)
